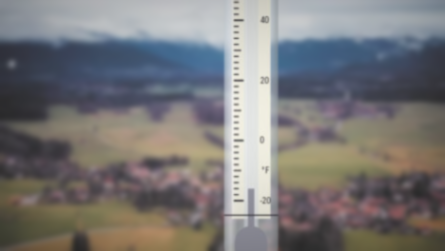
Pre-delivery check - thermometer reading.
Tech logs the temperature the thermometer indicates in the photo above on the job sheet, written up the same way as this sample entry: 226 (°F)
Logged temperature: -16 (°F)
